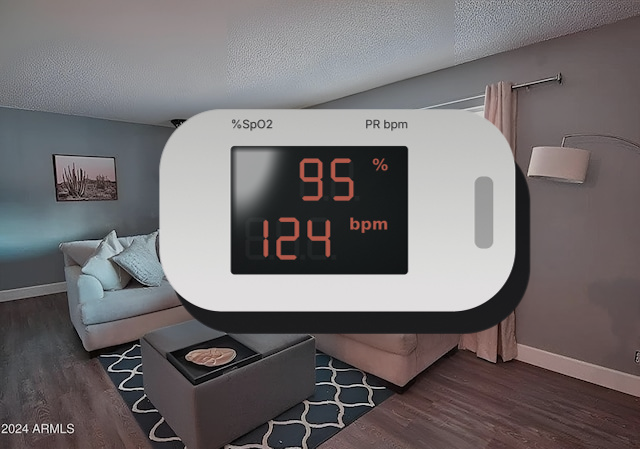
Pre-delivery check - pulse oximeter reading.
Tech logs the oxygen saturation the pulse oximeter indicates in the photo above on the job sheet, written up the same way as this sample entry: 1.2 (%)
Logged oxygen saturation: 95 (%)
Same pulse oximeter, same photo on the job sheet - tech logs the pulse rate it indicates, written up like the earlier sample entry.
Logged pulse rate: 124 (bpm)
